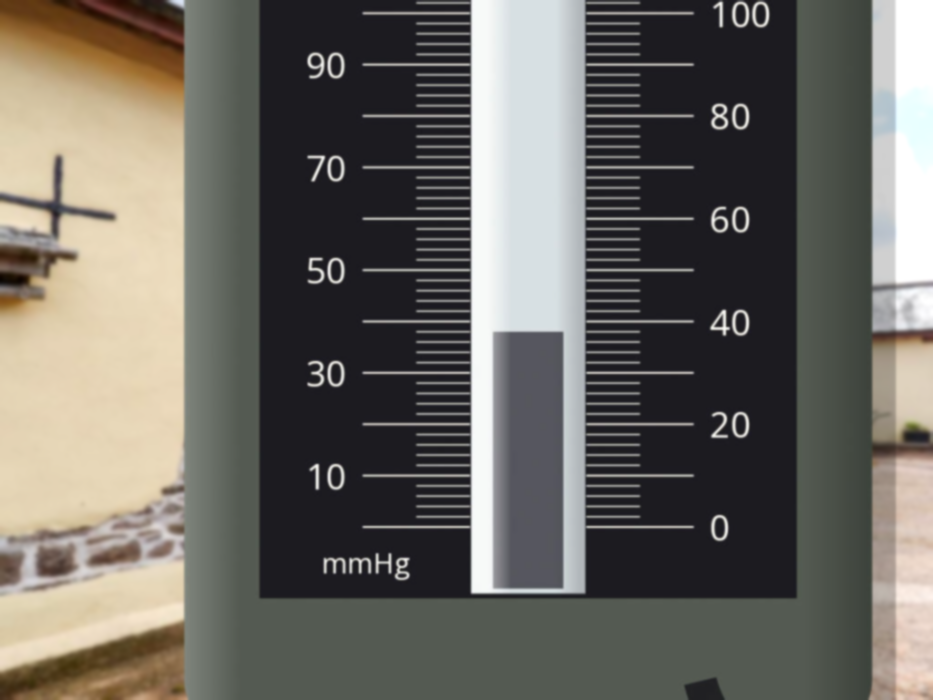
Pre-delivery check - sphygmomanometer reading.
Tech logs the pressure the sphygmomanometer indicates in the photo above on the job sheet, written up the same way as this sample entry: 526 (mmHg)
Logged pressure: 38 (mmHg)
